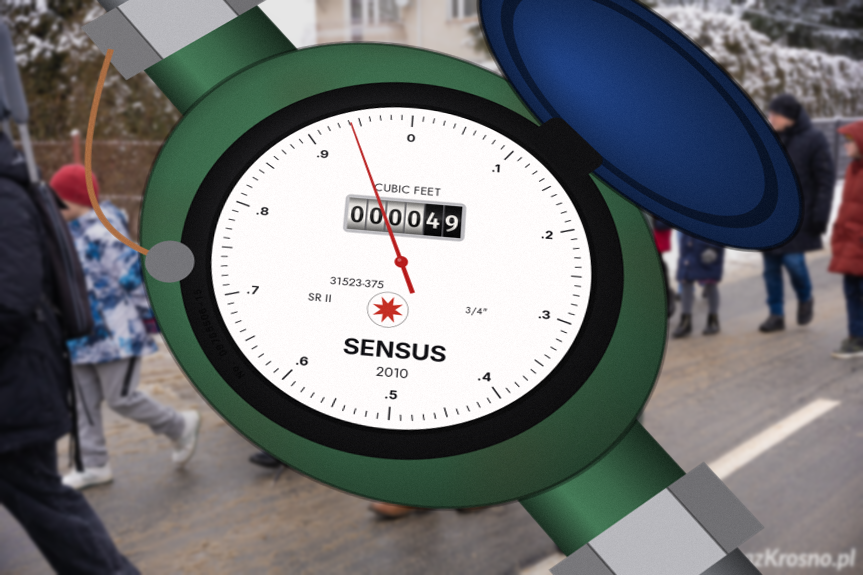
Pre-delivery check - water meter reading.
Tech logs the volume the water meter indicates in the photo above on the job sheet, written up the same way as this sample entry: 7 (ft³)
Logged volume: 48.94 (ft³)
